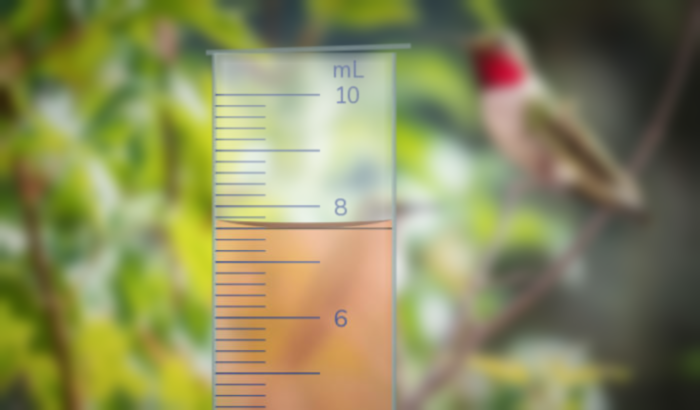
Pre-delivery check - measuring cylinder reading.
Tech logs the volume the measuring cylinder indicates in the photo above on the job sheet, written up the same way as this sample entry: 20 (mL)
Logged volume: 7.6 (mL)
